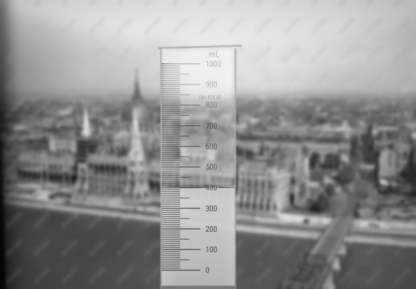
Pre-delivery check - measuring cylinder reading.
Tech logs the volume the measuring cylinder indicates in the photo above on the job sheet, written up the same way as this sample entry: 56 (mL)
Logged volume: 400 (mL)
